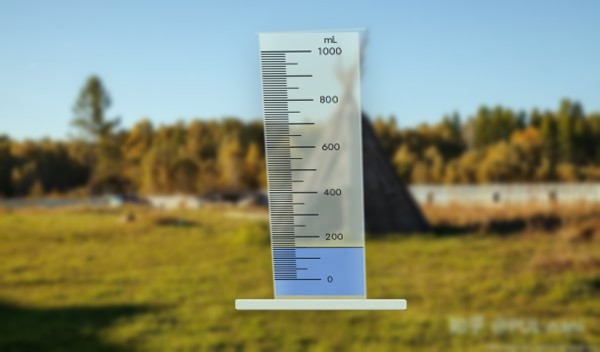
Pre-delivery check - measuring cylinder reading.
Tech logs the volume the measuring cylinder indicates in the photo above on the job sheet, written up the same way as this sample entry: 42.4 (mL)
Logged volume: 150 (mL)
